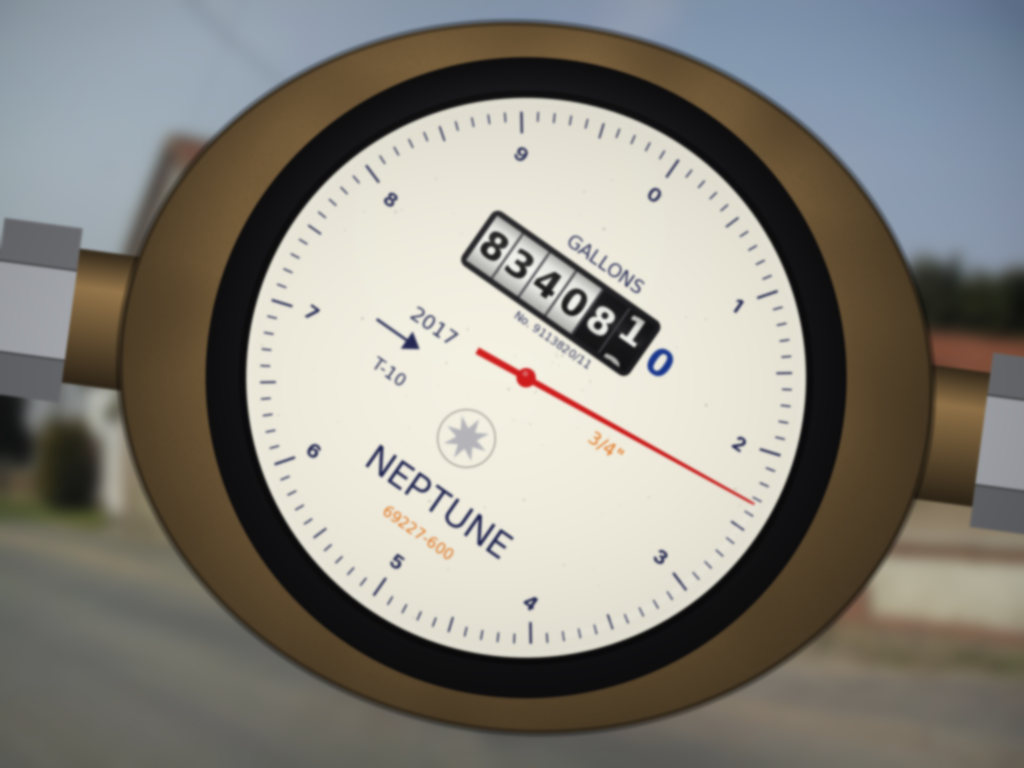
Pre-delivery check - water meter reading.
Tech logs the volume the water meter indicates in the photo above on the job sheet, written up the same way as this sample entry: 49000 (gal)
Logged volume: 8340812.3 (gal)
